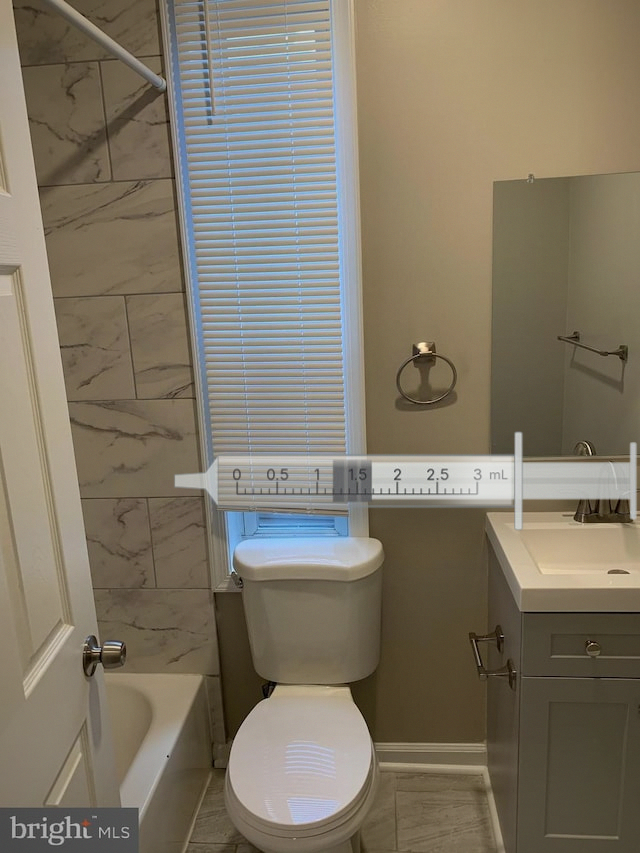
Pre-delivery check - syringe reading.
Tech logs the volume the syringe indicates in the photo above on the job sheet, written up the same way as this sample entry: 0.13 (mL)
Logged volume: 1.2 (mL)
